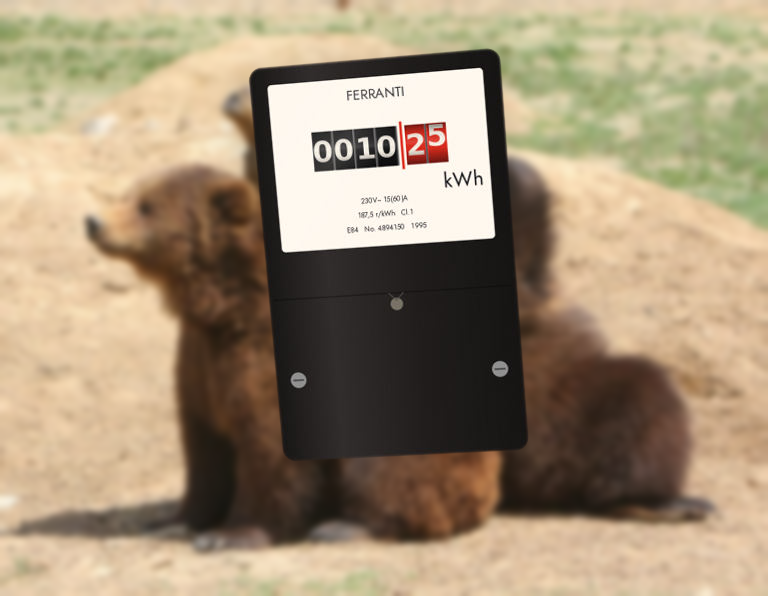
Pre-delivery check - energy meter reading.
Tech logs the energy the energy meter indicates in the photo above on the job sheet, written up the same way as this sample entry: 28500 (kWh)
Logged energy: 10.25 (kWh)
